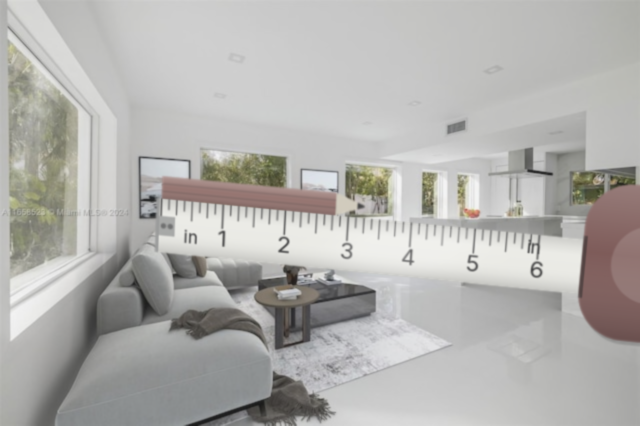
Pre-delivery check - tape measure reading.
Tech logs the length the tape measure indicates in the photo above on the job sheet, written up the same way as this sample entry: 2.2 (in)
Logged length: 3.25 (in)
